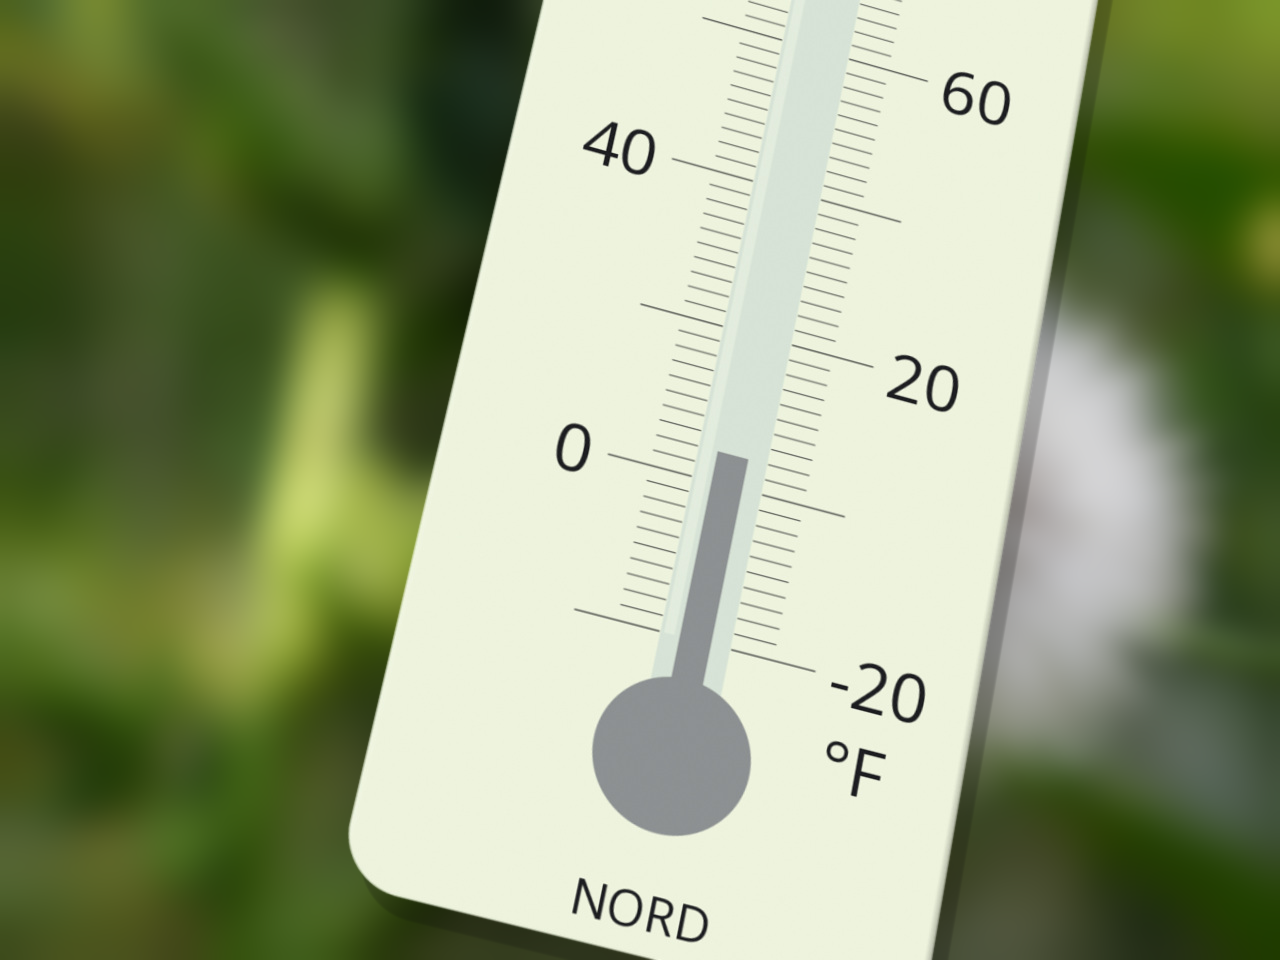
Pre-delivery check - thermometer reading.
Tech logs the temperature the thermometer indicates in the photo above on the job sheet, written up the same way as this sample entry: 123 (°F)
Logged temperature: 4 (°F)
